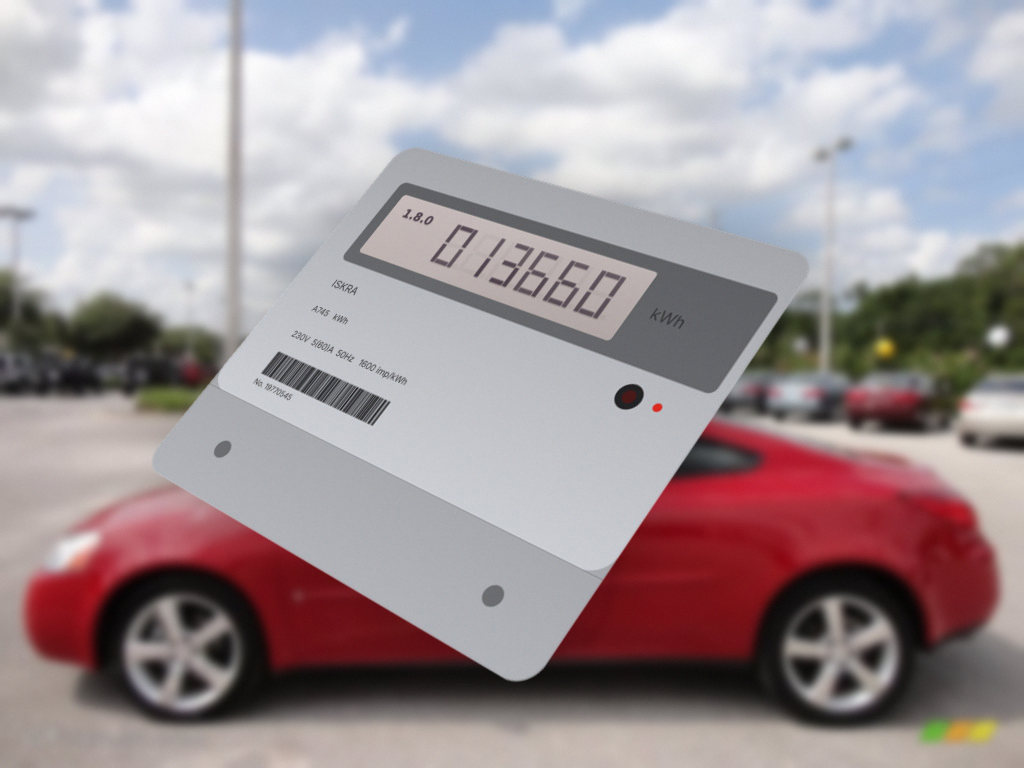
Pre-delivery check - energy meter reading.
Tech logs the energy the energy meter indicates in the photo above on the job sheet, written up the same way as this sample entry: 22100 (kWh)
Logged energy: 13660 (kWh)
